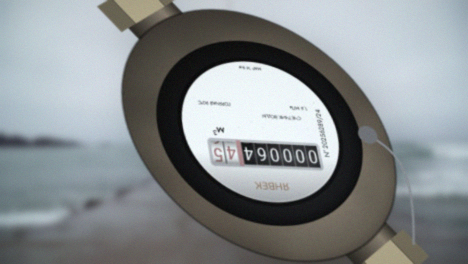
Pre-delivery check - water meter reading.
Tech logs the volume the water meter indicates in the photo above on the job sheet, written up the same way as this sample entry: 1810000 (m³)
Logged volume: 64.45 (m³)
